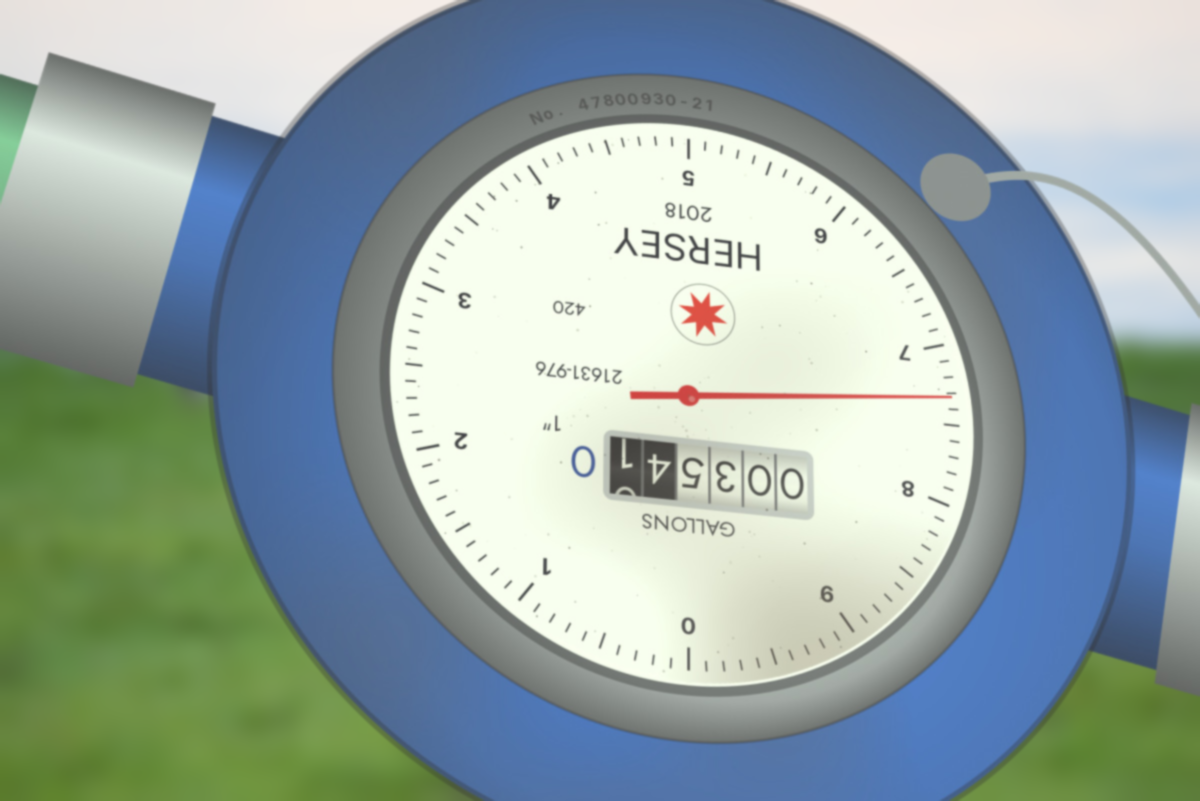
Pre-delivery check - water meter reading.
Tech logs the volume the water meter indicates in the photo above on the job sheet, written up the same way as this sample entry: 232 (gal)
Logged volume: 35407.3 (gal)
